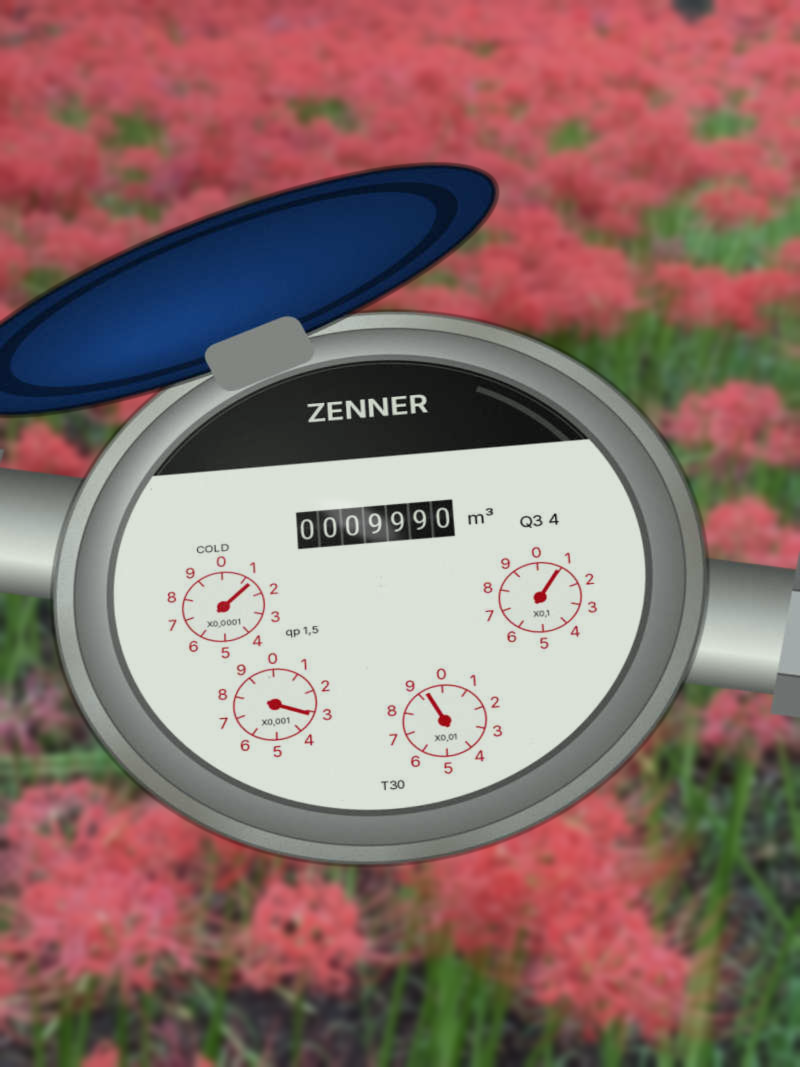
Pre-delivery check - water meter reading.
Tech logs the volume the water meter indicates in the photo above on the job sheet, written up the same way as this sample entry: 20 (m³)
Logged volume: 9990.0931 (m³)
